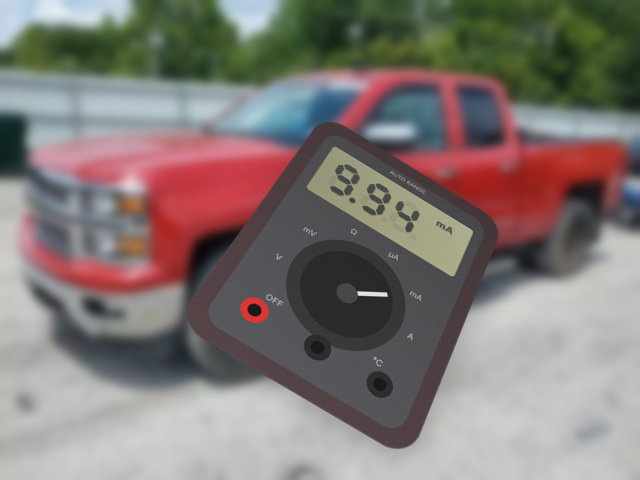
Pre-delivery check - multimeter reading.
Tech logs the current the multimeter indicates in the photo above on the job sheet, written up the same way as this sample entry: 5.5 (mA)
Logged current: 9.94 (mA)
